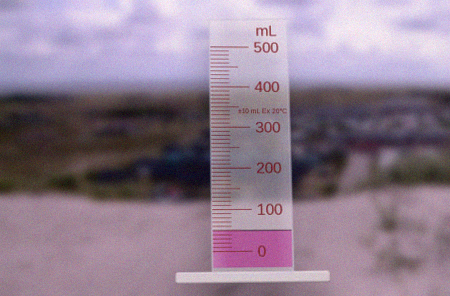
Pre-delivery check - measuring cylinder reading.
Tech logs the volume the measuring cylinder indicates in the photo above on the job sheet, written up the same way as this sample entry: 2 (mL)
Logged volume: 50 (mL)
